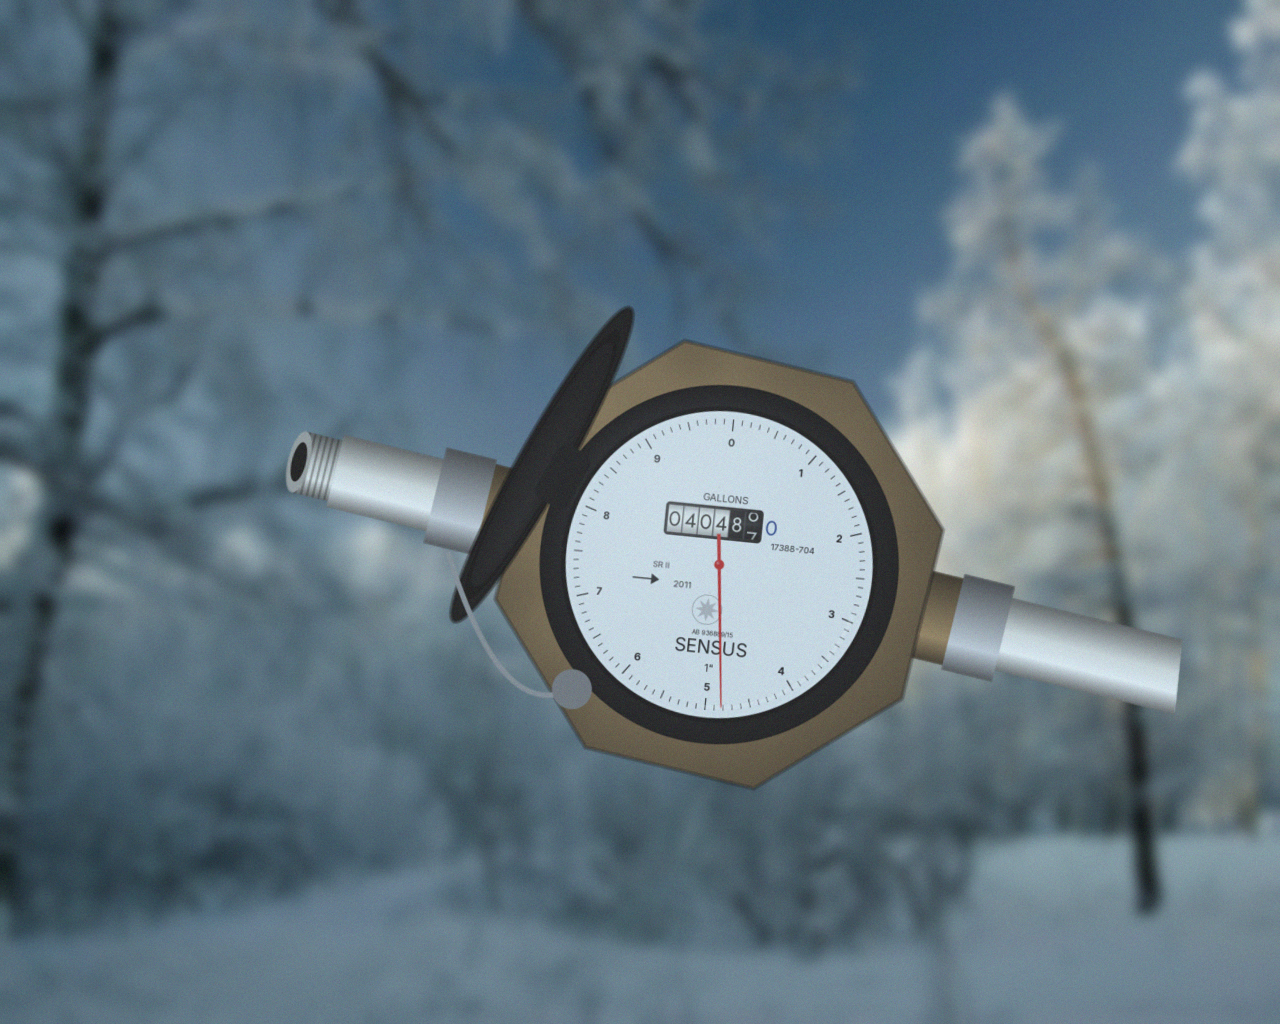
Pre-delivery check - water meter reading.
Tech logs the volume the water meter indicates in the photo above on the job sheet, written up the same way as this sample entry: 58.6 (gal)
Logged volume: 404864.8 (gal)
